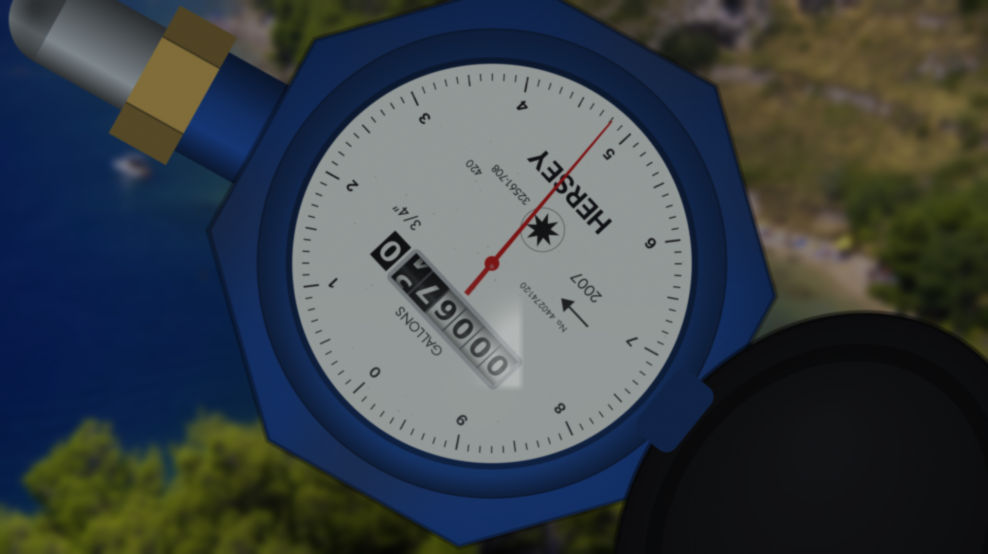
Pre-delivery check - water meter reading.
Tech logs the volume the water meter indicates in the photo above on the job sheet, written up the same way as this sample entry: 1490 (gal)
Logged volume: 6734.8 (gal)
